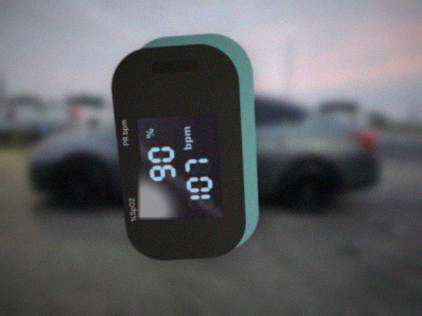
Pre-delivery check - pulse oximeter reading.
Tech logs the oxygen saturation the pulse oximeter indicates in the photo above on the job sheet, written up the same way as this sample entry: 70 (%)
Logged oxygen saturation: 90 (%)
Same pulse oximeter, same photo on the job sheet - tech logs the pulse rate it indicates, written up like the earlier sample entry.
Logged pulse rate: 107 (bpm)
